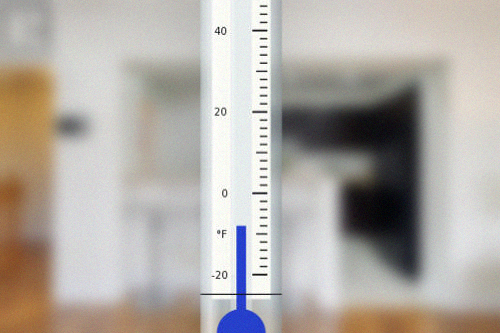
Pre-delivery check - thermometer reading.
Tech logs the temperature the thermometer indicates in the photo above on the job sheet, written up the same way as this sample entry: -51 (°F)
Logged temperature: -8 (°F)
